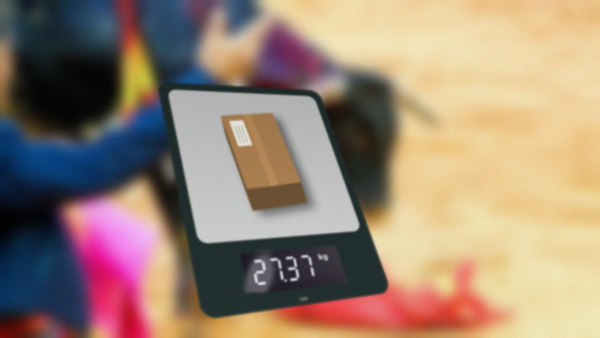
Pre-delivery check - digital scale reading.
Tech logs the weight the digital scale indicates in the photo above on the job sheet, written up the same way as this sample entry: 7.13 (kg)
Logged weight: 27.37 (kg)
